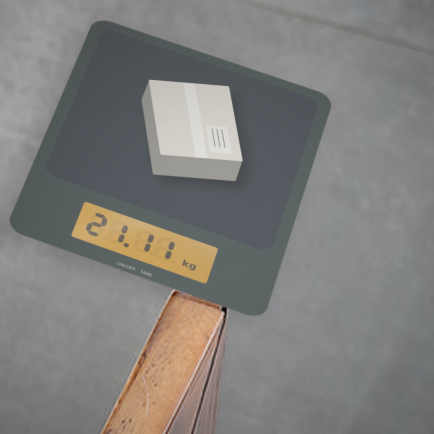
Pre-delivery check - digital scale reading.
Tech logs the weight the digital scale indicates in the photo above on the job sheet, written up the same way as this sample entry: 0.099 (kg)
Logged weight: 21.11 (kg)
